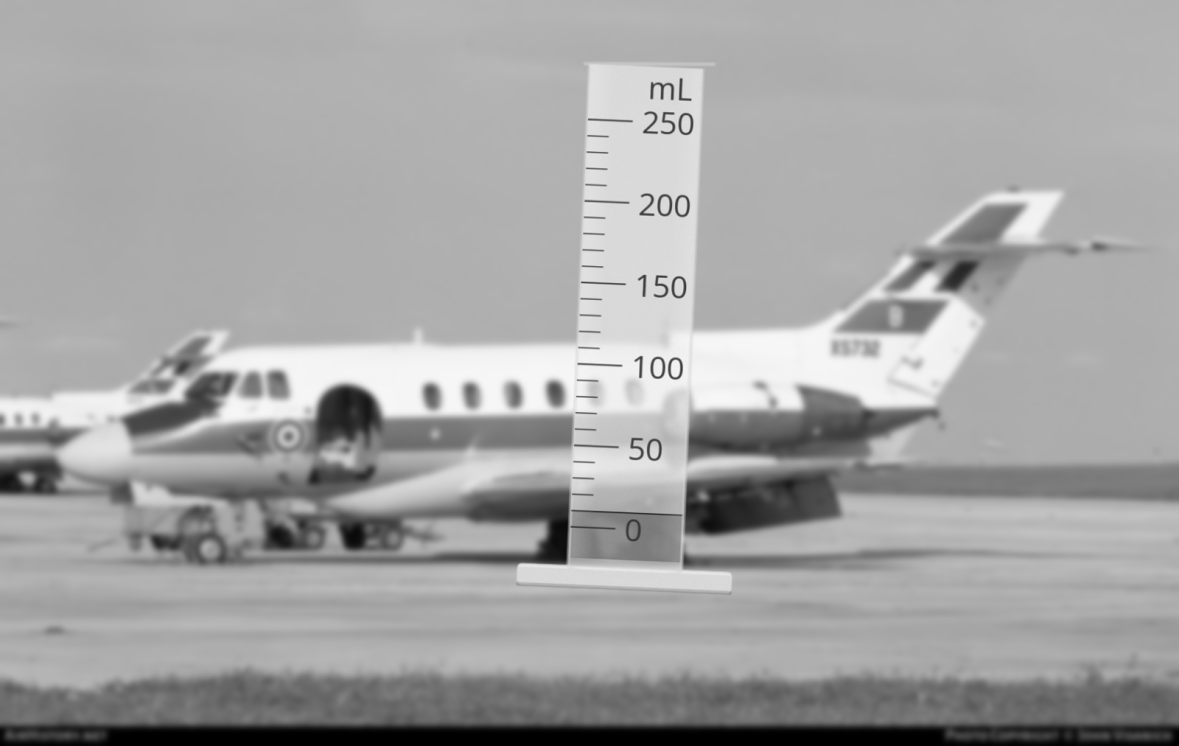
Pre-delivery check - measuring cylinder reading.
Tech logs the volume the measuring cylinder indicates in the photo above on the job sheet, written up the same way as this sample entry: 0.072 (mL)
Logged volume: 10 (mL)
